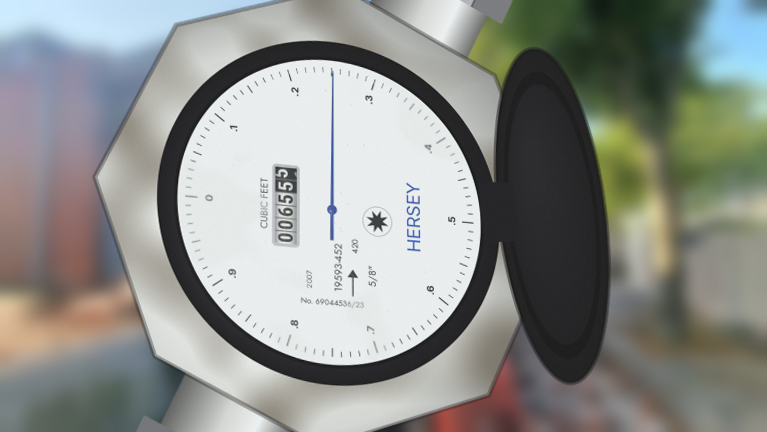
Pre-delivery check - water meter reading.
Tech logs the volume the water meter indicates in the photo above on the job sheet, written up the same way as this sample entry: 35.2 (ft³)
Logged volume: 6555.25 (ft³)
